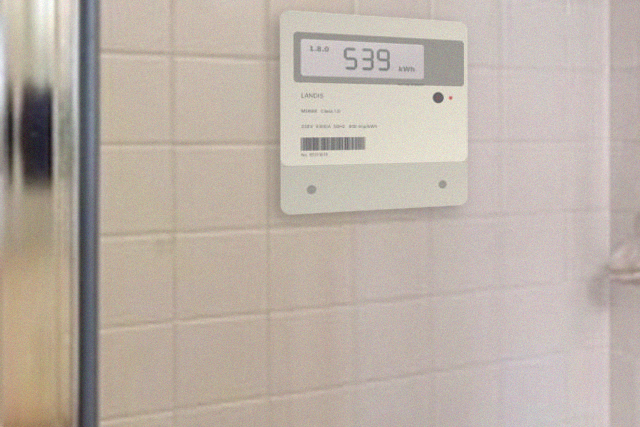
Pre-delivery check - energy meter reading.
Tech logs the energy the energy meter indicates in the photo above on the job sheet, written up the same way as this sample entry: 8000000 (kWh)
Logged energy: 539 (kWh)
